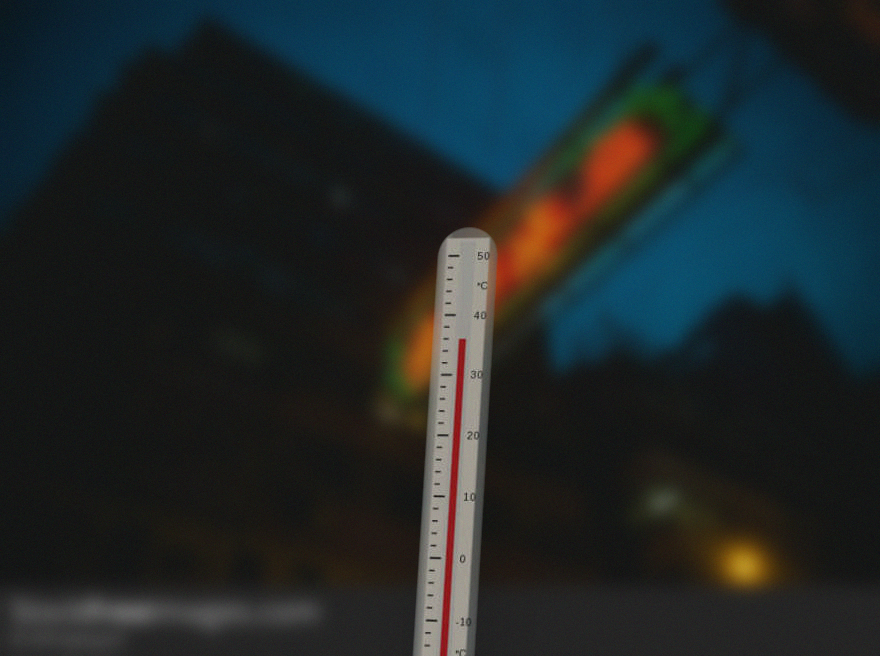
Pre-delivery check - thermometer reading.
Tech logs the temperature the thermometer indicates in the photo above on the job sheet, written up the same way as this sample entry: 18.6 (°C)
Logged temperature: 36 (°C)
